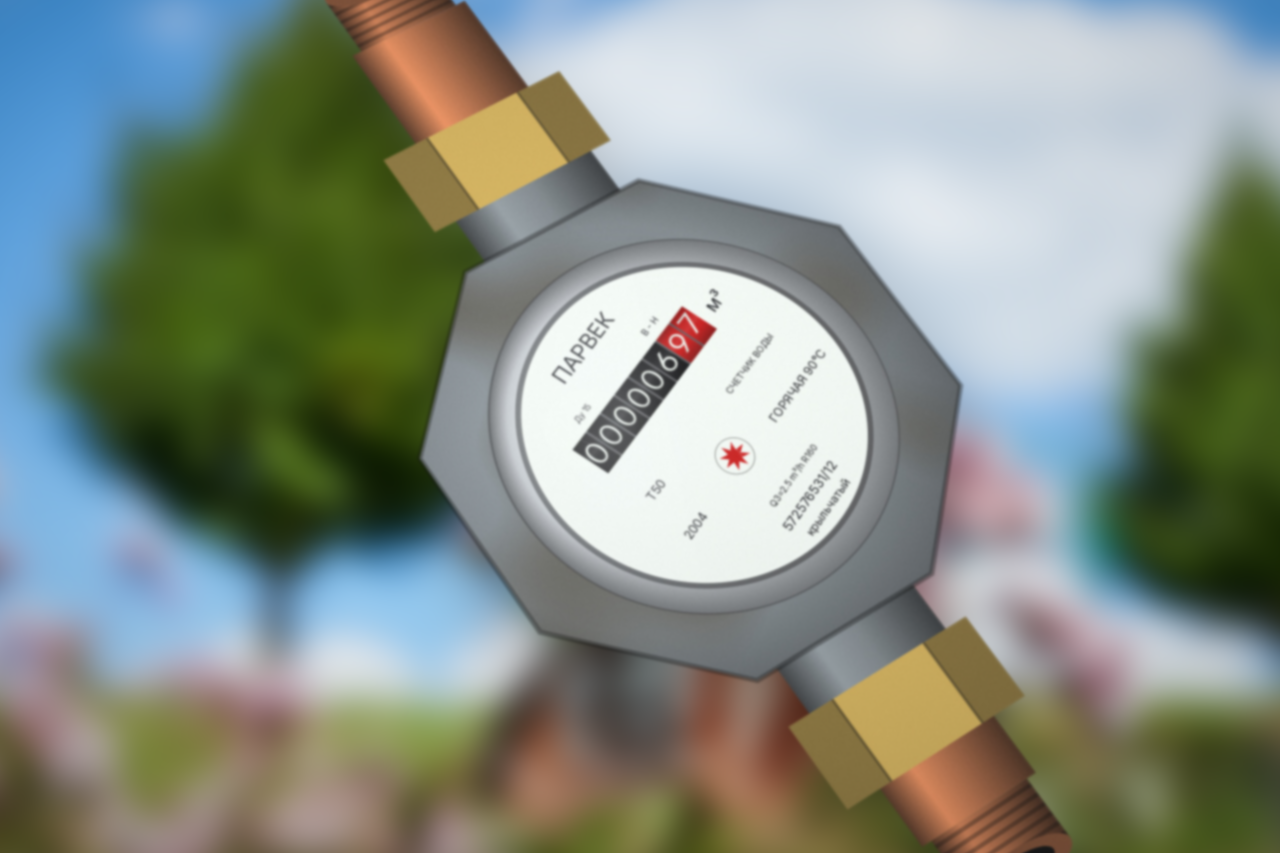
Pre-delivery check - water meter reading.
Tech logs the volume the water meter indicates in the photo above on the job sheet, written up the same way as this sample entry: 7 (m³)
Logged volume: 6.97 (m³)
